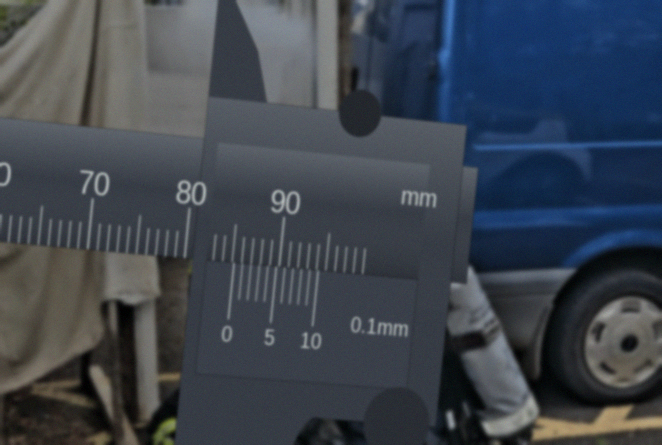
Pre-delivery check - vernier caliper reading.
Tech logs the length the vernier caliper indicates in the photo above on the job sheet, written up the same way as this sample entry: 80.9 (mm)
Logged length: 85.2 (mm)
